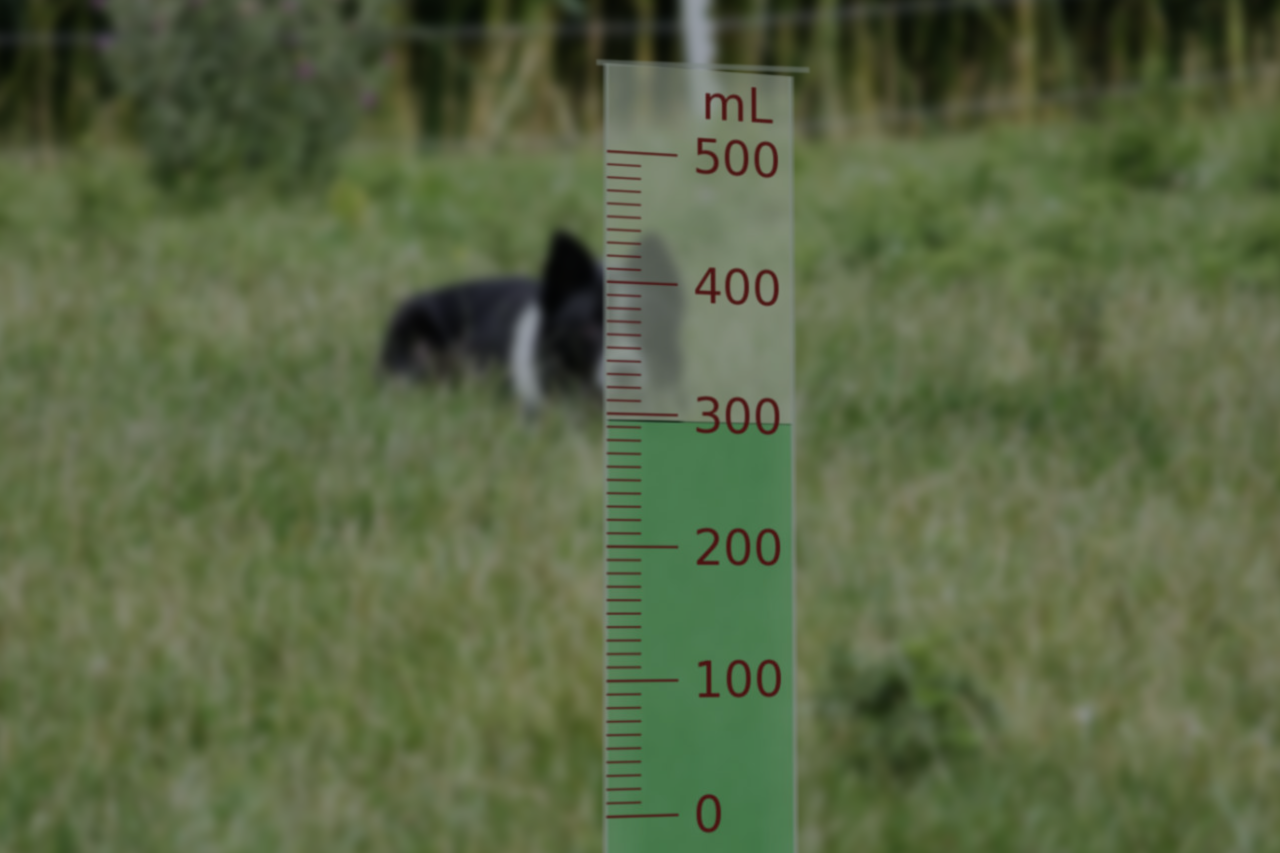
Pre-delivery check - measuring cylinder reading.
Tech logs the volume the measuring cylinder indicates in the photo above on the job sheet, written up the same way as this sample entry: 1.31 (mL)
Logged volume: 295 (mL)
